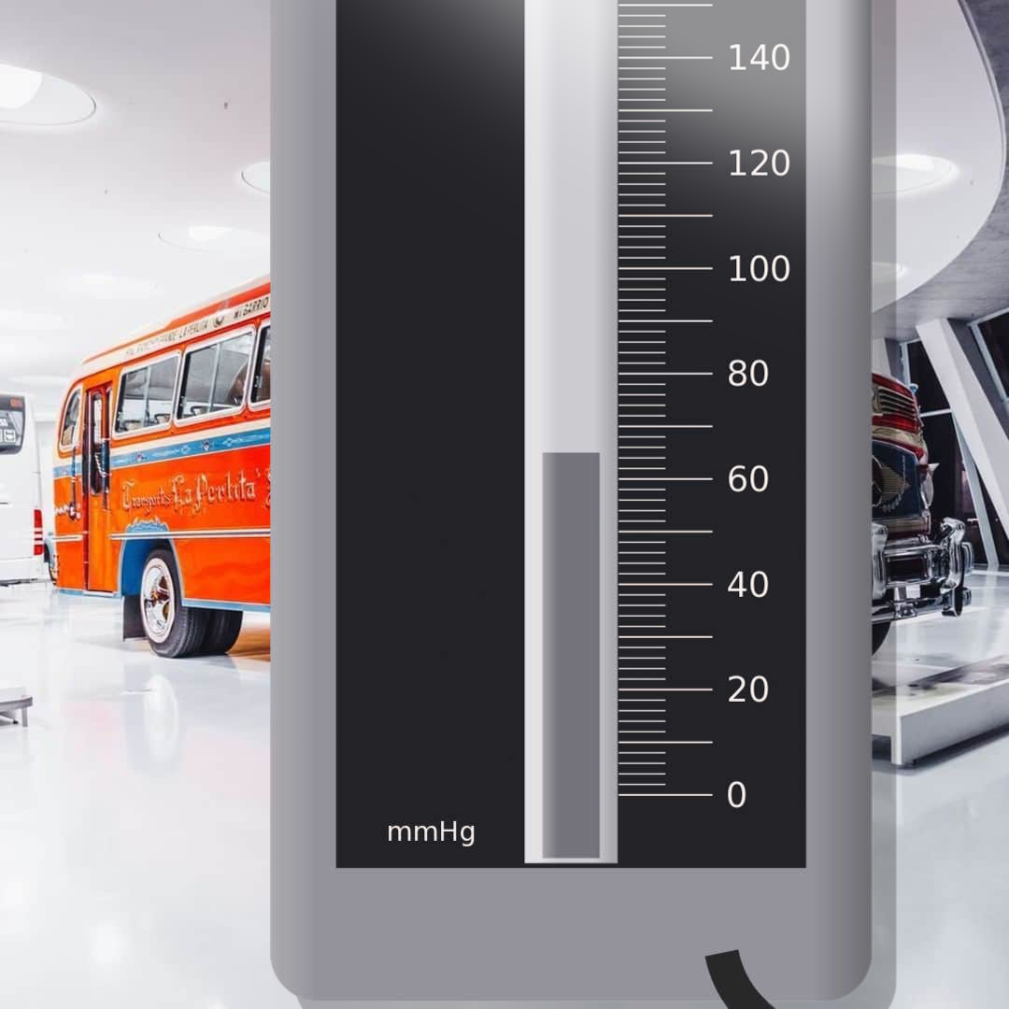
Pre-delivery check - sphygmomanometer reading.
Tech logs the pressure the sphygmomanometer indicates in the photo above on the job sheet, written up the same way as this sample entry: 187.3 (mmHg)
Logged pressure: 65 (mmHg)
